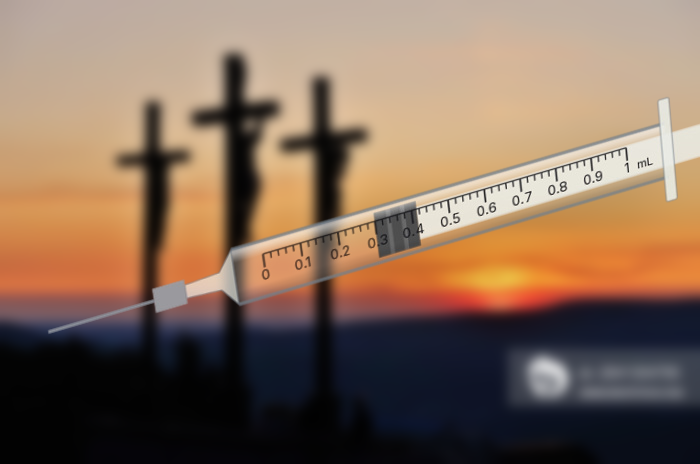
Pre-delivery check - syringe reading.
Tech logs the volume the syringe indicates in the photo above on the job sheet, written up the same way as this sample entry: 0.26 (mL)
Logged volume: 0.3 (mL)
